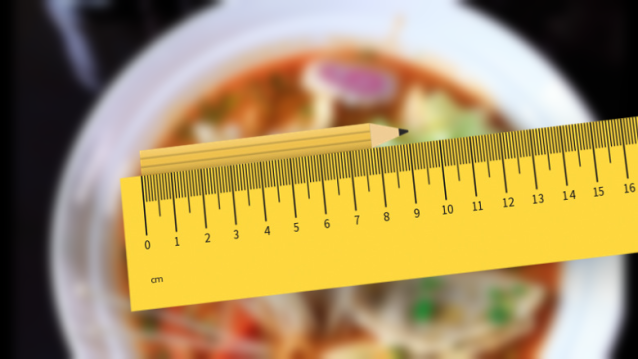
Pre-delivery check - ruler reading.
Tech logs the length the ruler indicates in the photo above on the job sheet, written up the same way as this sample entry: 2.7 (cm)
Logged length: 9 (cm)
